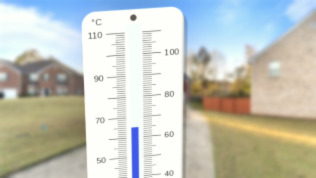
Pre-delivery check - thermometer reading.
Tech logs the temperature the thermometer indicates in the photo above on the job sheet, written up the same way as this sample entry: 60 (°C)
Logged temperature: 65 (°C)
